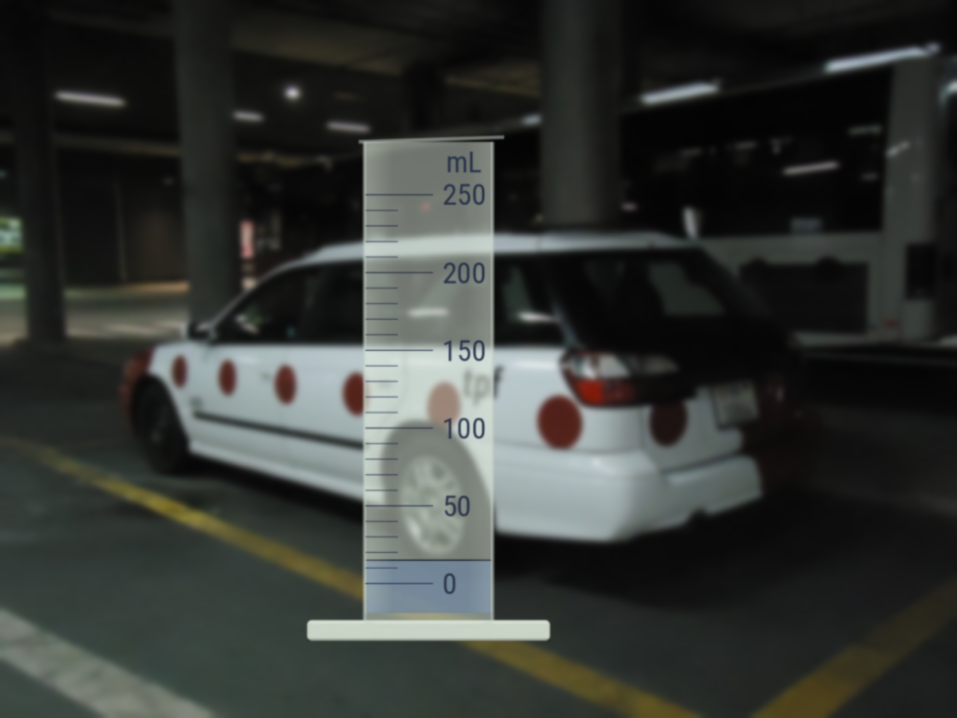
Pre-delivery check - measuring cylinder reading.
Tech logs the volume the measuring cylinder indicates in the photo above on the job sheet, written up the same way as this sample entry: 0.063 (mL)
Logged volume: 15 (mL)
